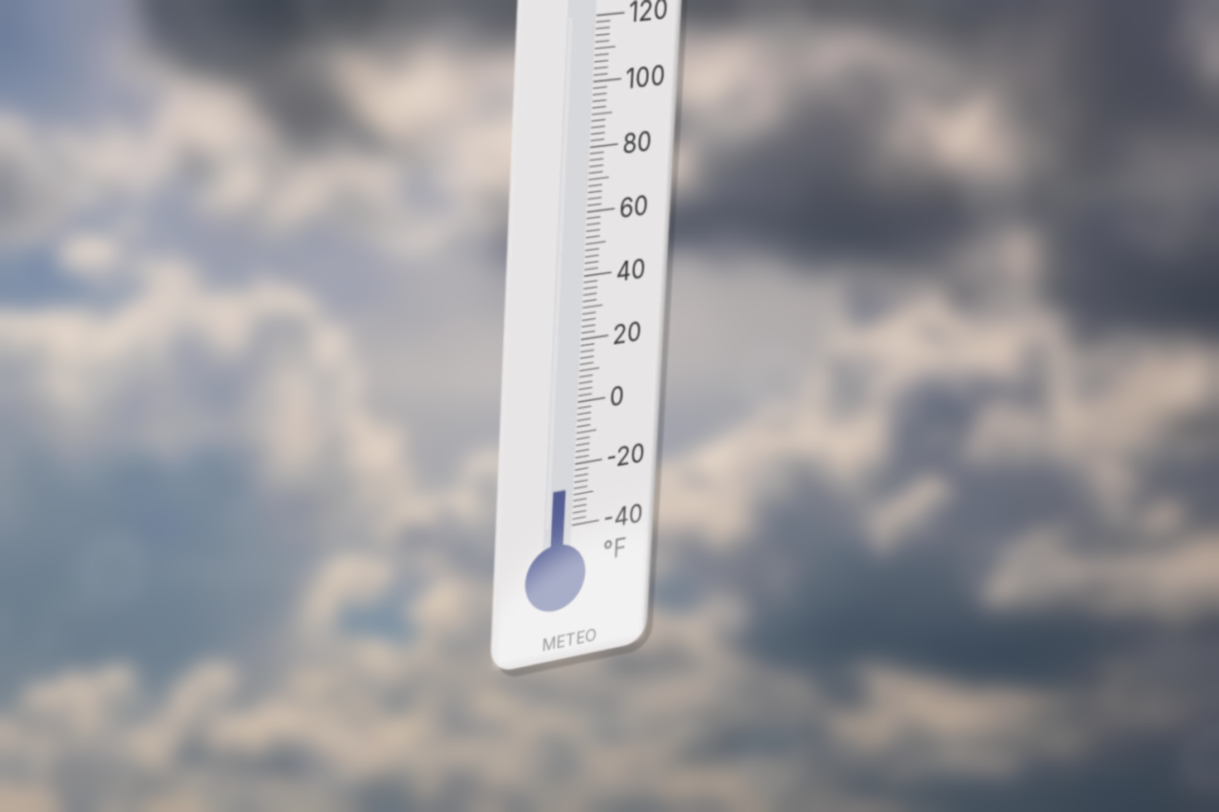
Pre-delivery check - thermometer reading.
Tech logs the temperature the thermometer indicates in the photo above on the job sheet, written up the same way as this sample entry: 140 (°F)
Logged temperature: -28 (°F)
